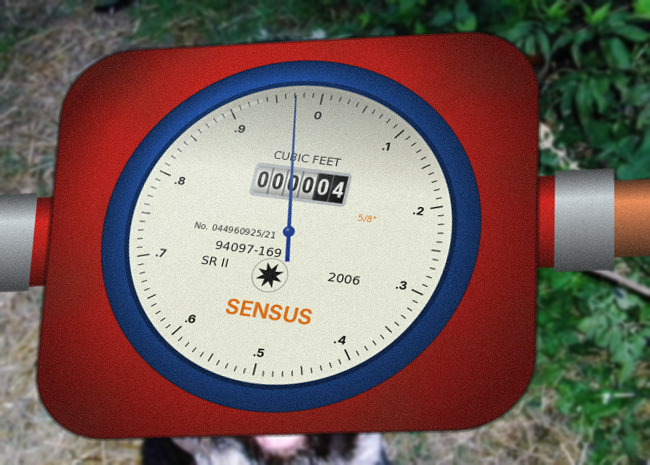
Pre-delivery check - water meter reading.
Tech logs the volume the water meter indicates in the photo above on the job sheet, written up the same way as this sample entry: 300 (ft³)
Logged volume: 3.97 (ft³)
